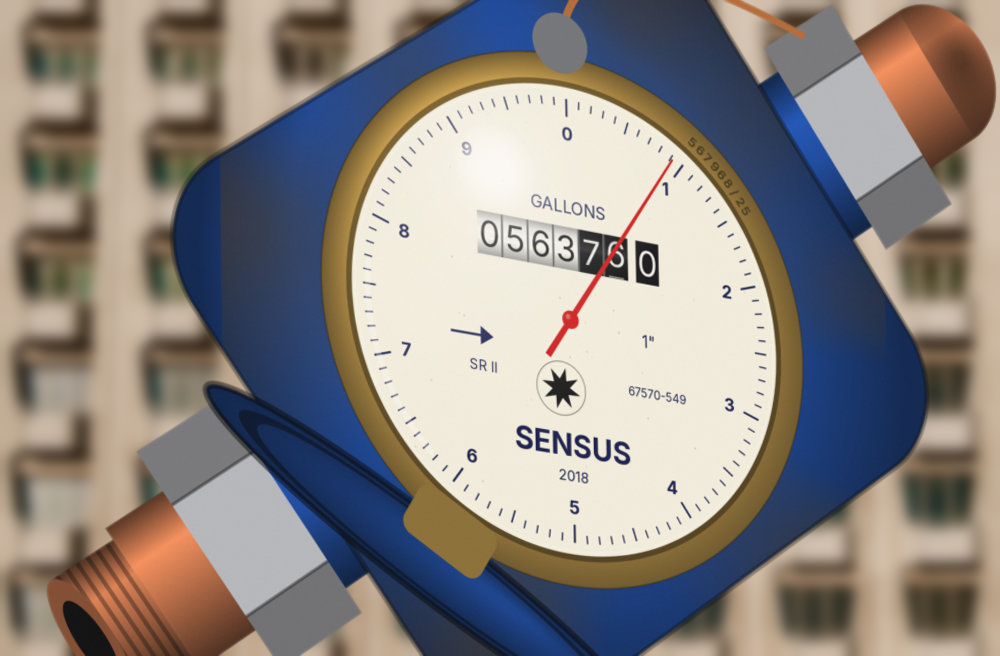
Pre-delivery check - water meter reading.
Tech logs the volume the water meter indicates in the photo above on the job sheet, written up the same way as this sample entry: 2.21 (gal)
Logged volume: 563760.9 (gal)
